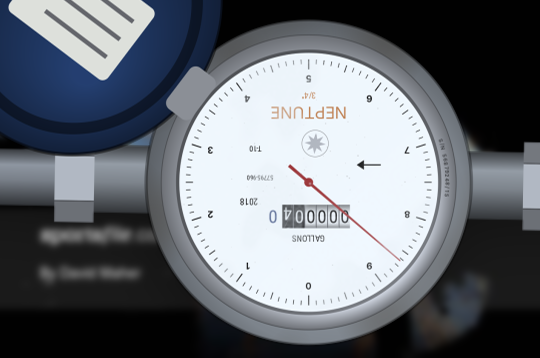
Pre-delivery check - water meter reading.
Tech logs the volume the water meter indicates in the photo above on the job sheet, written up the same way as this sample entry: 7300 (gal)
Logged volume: 38.6 (gal)
